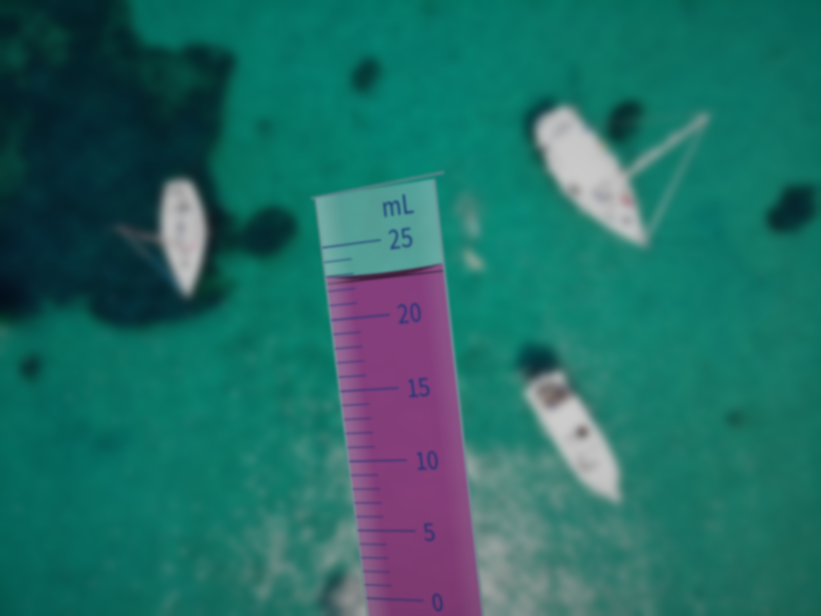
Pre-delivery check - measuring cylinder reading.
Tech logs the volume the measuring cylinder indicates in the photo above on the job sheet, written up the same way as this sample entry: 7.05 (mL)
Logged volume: 22.5 (mL)
